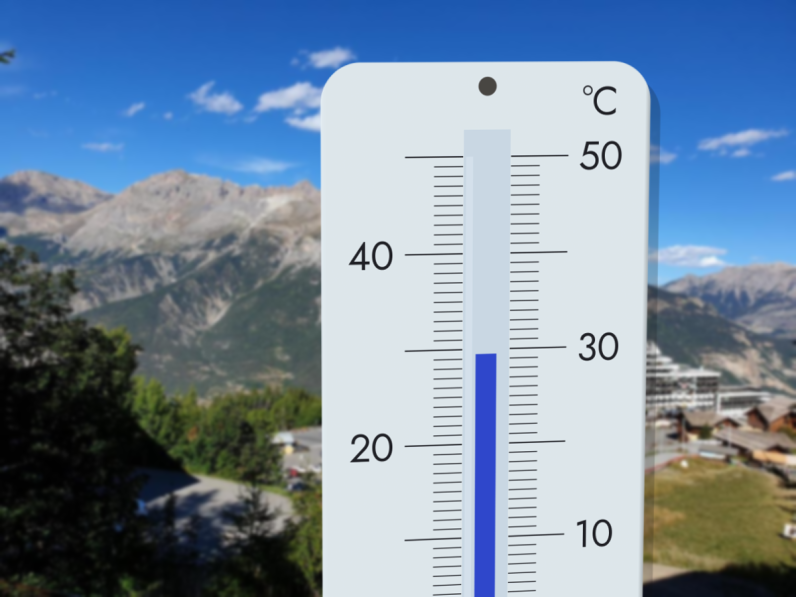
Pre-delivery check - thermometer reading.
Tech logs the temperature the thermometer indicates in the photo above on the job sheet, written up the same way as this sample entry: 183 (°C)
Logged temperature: 29.5 (°C)
